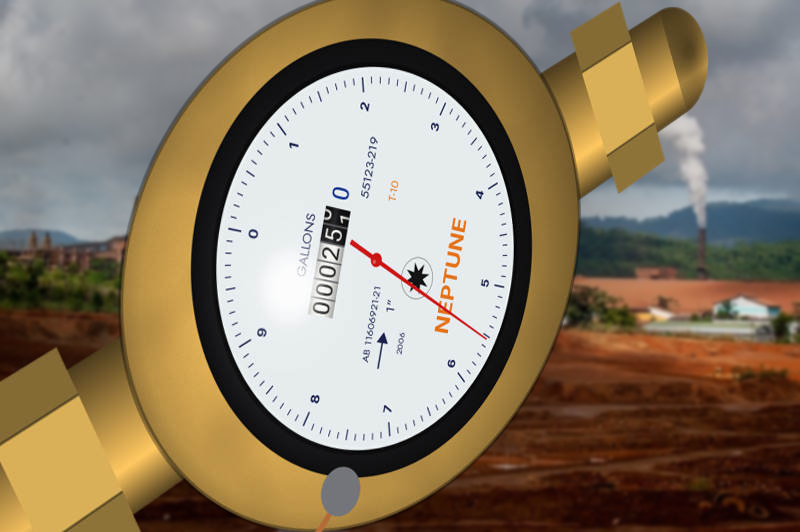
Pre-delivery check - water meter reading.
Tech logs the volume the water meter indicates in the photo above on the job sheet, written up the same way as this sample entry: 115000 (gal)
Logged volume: 2505.5 (gal)
